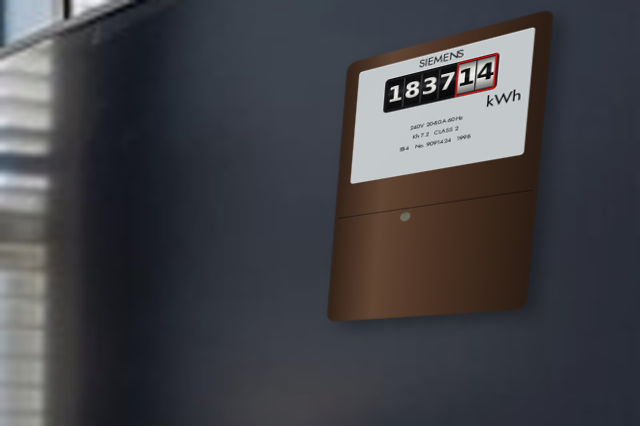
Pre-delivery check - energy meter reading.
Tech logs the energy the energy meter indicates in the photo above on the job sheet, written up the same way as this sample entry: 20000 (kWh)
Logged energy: 1837.14 (kWh)
